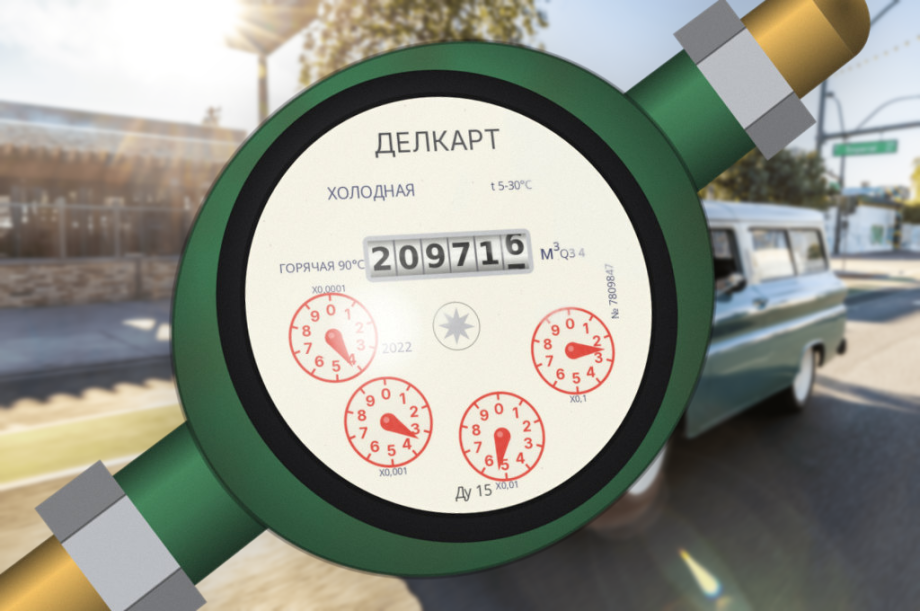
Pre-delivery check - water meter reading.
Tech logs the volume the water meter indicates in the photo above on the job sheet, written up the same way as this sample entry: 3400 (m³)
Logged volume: 209716.2534 (m³)
